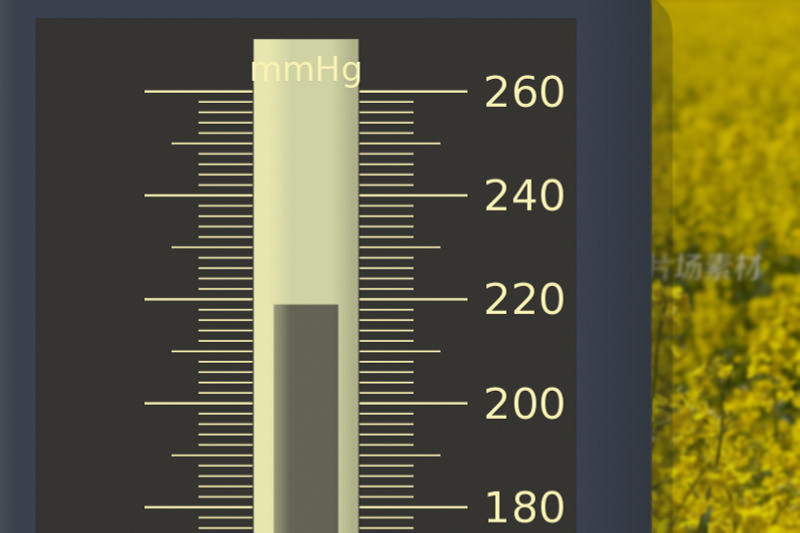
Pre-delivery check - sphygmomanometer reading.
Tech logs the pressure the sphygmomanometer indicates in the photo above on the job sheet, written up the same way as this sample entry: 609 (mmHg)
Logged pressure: 219 (mmHg)
